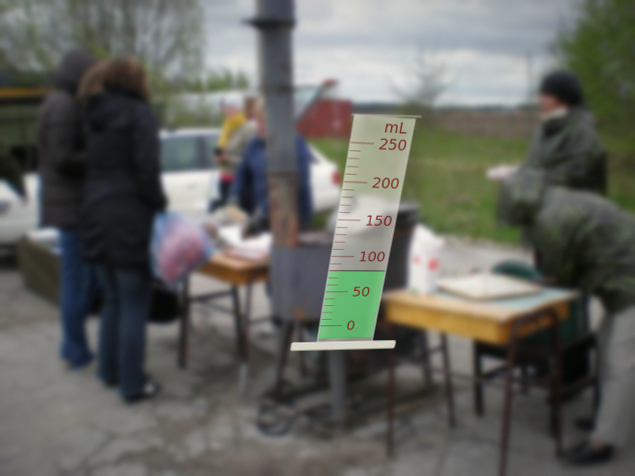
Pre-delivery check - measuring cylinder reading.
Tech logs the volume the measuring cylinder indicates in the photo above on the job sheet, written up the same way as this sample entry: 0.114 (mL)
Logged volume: 80 (mL)
